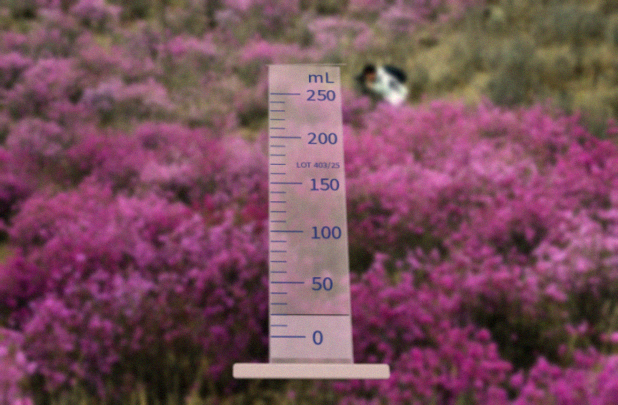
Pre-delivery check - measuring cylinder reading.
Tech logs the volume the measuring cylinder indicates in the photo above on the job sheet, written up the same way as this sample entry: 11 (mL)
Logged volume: 20 (mL)
